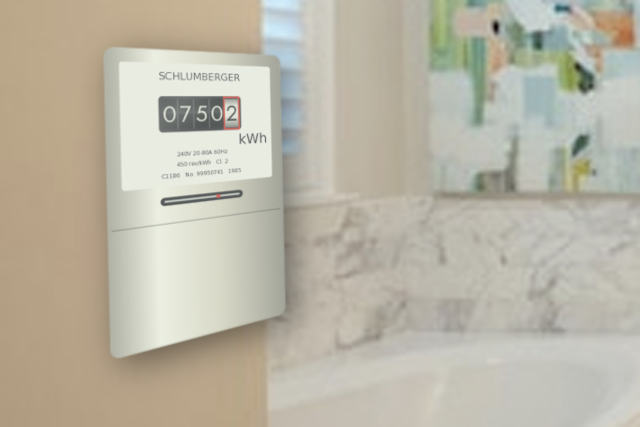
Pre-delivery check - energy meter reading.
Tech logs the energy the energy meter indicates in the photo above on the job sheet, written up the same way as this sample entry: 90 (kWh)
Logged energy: 750.2 (kWh)
